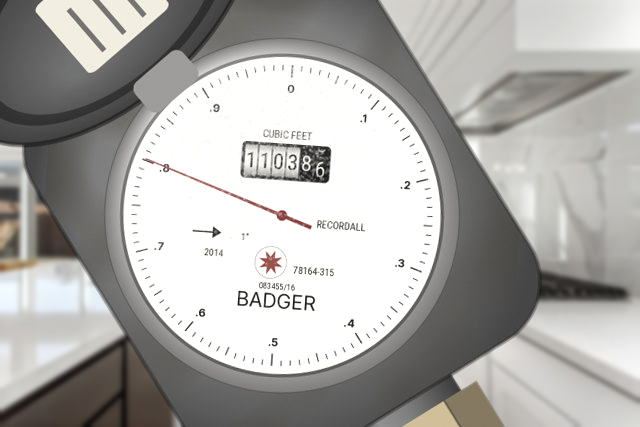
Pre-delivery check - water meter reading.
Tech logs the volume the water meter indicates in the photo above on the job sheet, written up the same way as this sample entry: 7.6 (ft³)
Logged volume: 110385.80 (ft³)
